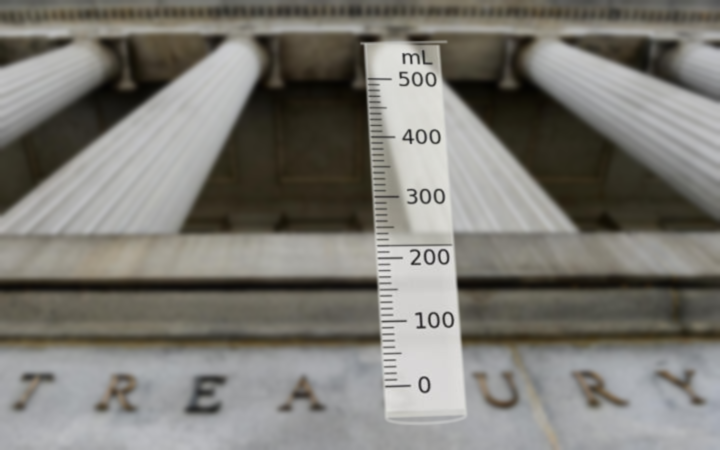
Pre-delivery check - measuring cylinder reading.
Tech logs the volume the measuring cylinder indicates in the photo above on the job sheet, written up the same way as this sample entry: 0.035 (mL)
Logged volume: 220 (mL)
